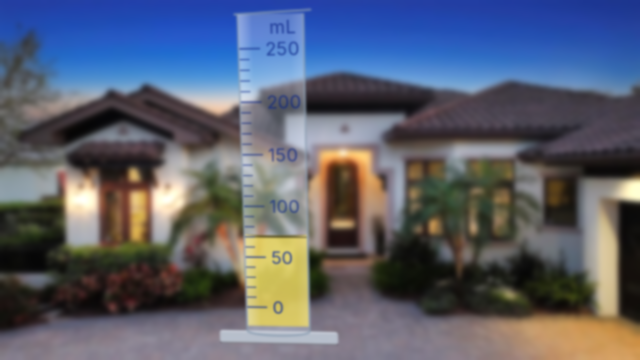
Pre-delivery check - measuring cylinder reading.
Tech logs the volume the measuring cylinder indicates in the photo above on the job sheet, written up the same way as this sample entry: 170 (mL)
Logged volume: 70 (mL)
